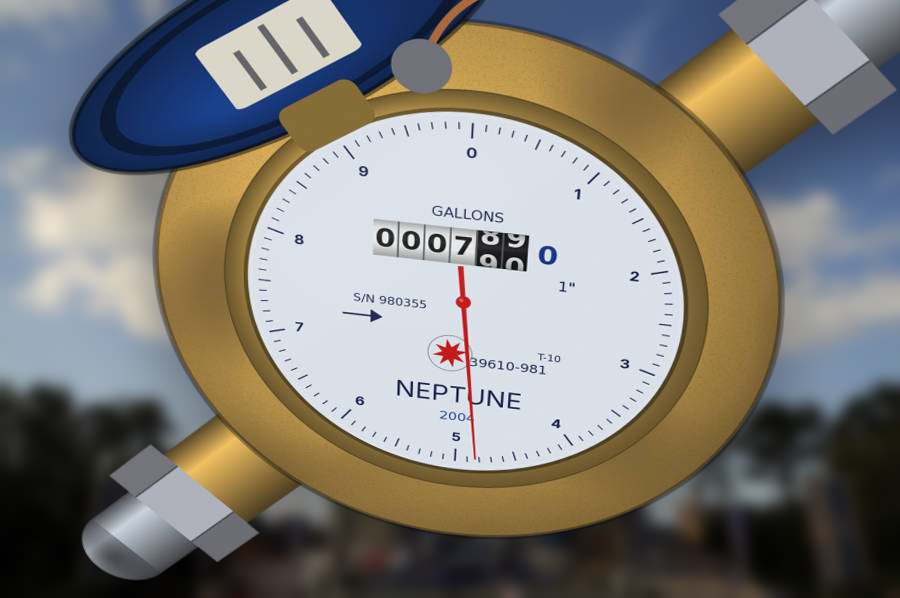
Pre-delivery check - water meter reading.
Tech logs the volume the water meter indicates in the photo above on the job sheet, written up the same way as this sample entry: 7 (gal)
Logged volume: 7894.8 (gal)
